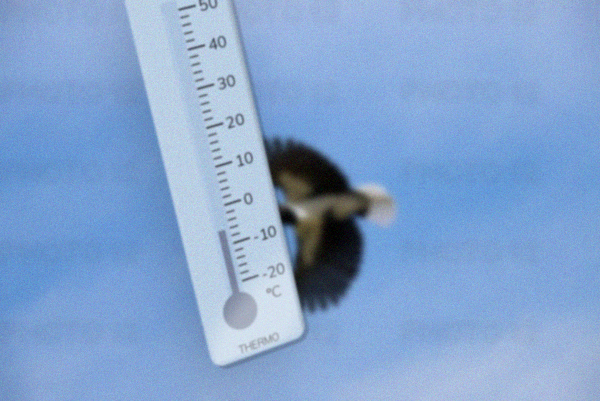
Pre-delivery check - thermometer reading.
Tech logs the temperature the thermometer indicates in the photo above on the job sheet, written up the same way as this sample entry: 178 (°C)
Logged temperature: -6 (°C)
